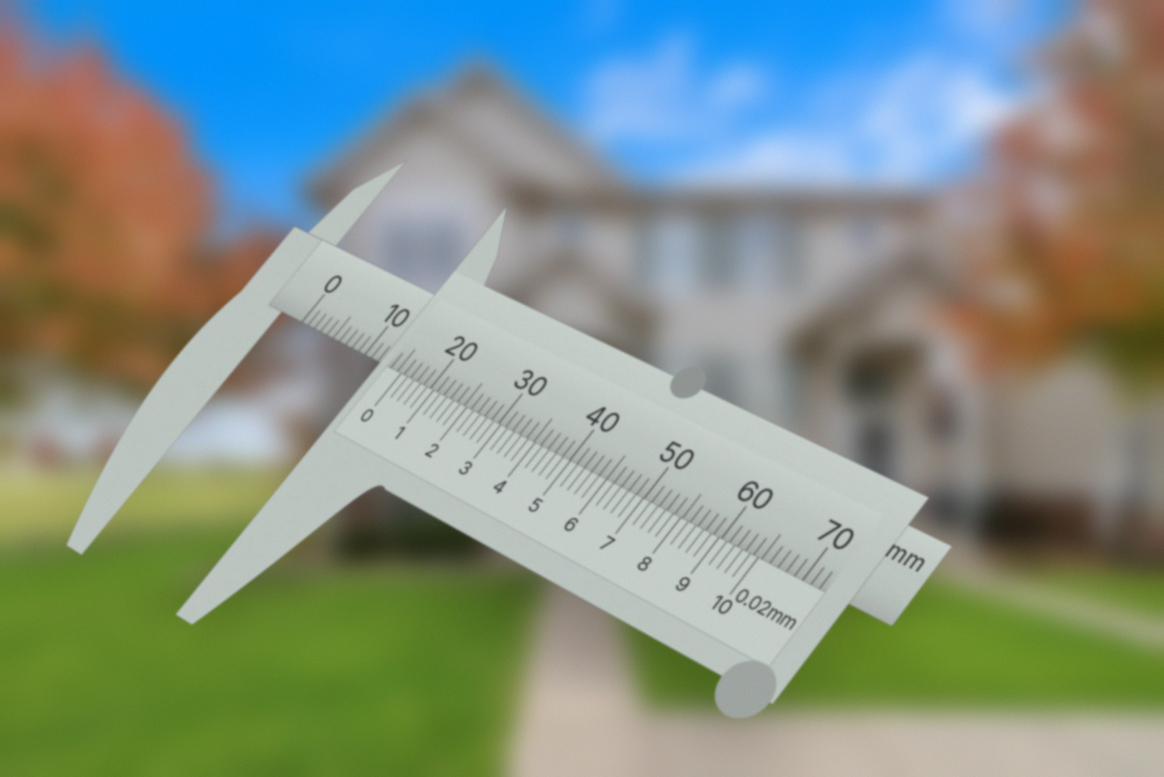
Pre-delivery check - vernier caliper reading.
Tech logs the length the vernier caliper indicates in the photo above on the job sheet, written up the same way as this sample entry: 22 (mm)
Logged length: 15.6 (mm)
